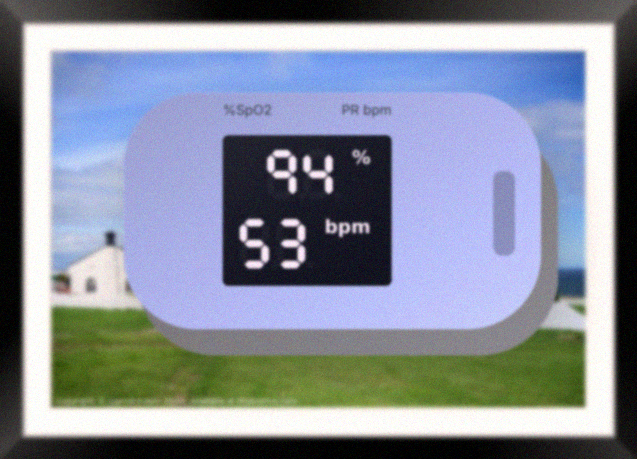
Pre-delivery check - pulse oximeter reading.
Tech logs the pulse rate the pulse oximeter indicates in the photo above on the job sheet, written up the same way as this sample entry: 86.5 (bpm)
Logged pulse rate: 53 (bpm)
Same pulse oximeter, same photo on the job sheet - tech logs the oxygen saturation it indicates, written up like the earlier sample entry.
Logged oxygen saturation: 94 (%)
